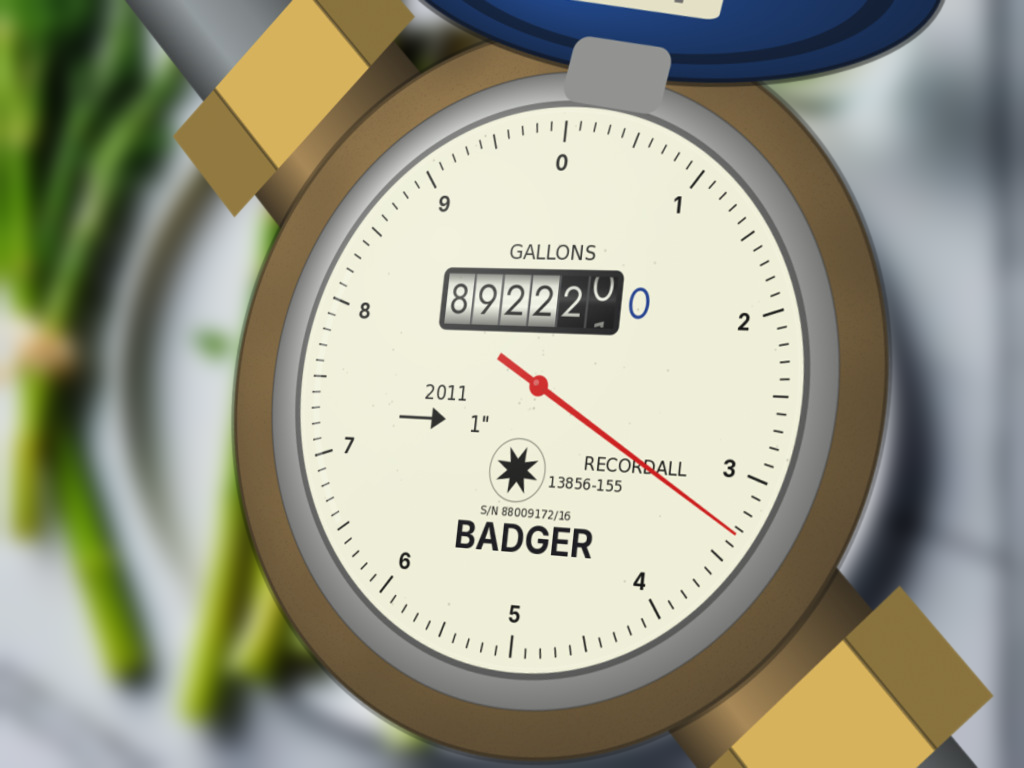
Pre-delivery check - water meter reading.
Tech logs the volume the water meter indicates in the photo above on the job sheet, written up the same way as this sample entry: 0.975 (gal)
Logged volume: 8922203.3 (gal)
